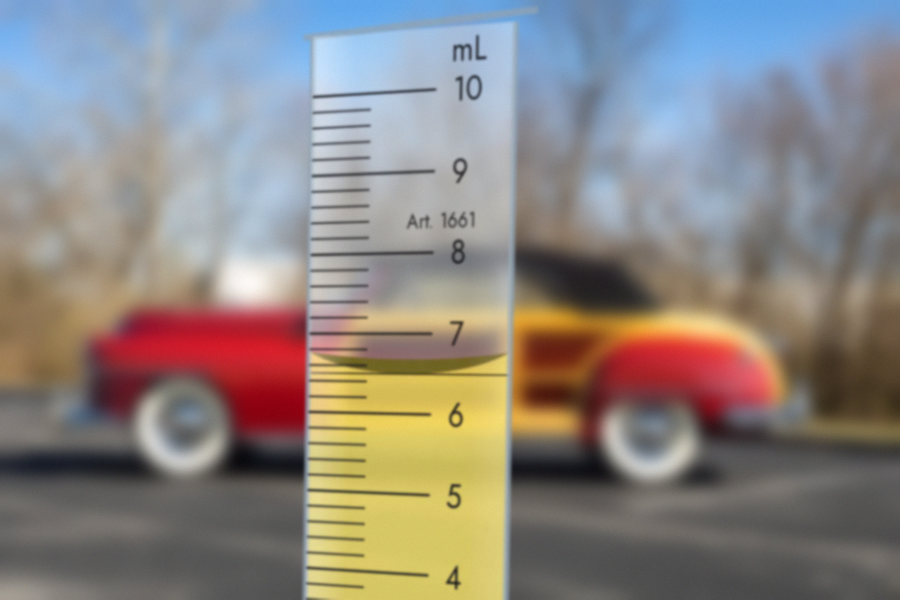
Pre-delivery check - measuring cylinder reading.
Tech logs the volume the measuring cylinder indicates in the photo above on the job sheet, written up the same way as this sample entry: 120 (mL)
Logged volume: 6.5 (mL)
